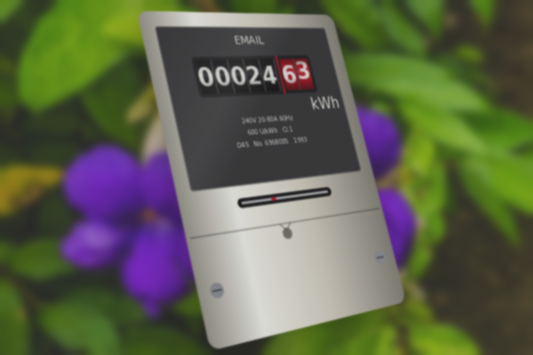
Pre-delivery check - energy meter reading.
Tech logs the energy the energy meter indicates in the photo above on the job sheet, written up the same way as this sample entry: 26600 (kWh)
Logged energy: 24.63 (kWh)
